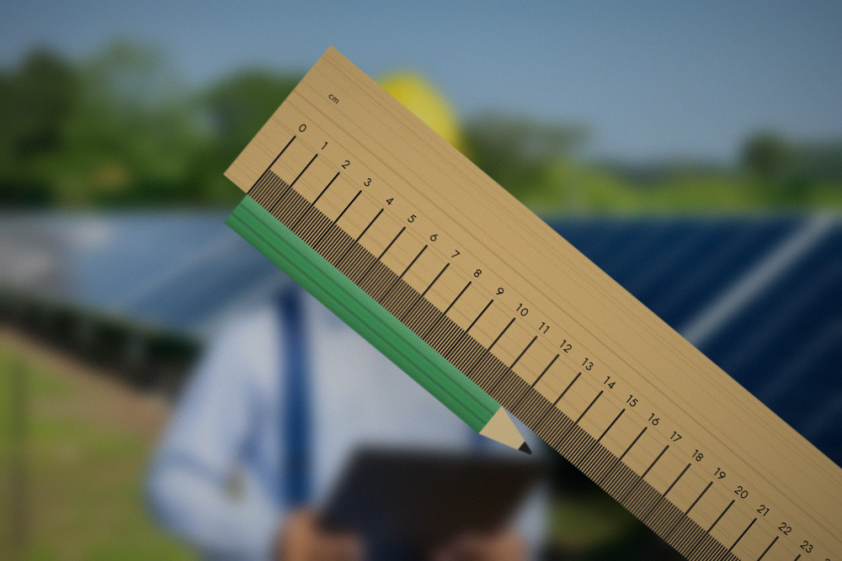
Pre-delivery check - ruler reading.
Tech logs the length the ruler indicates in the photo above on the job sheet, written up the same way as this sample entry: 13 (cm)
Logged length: 13.5 (cm)
